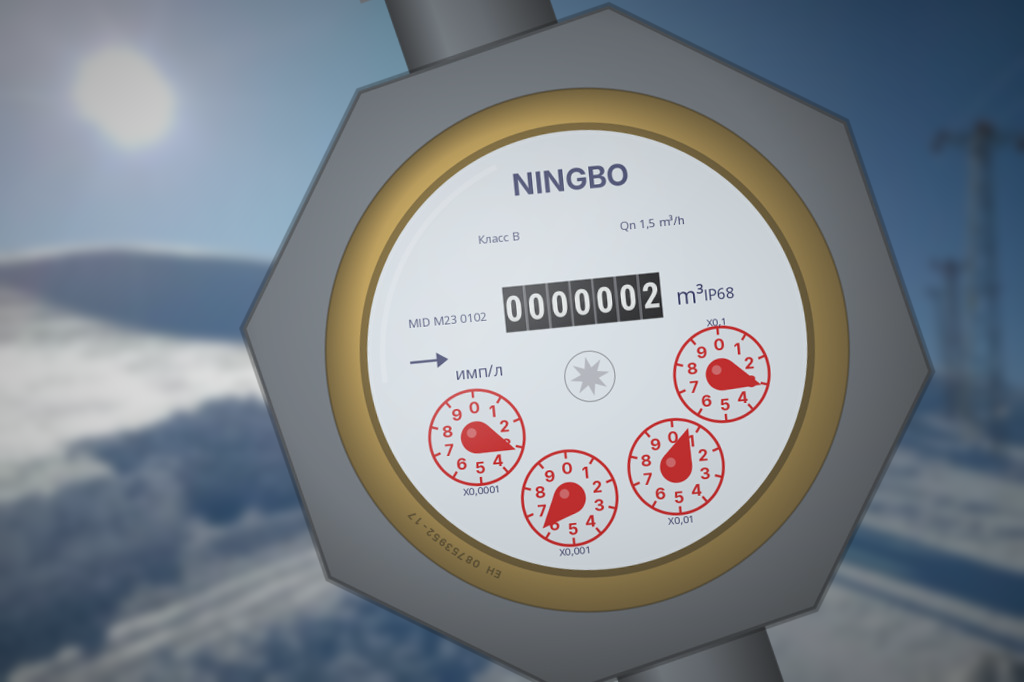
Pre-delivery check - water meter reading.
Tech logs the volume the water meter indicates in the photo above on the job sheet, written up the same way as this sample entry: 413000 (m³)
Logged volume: 2.3063 (m³)
